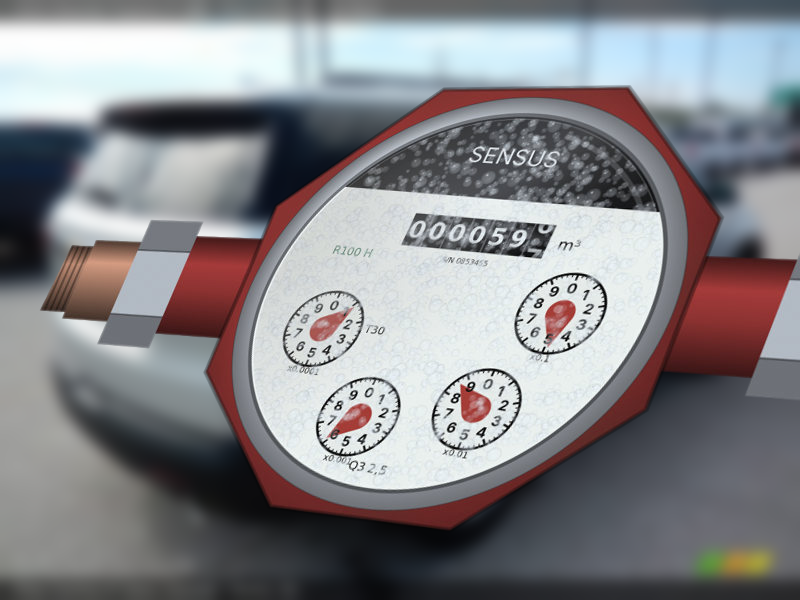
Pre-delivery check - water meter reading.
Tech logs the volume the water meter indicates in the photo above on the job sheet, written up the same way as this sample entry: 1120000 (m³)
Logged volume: 596.4861 (m³)
